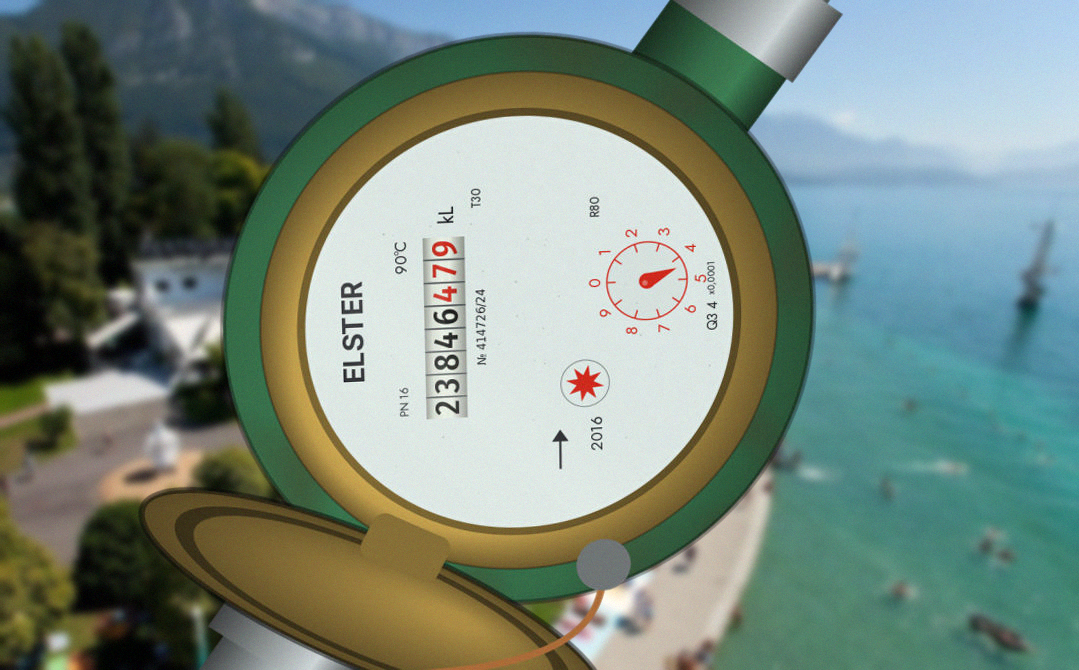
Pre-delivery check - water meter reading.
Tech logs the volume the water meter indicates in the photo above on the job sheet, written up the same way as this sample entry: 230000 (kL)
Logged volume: 23846.4794 (kL)
